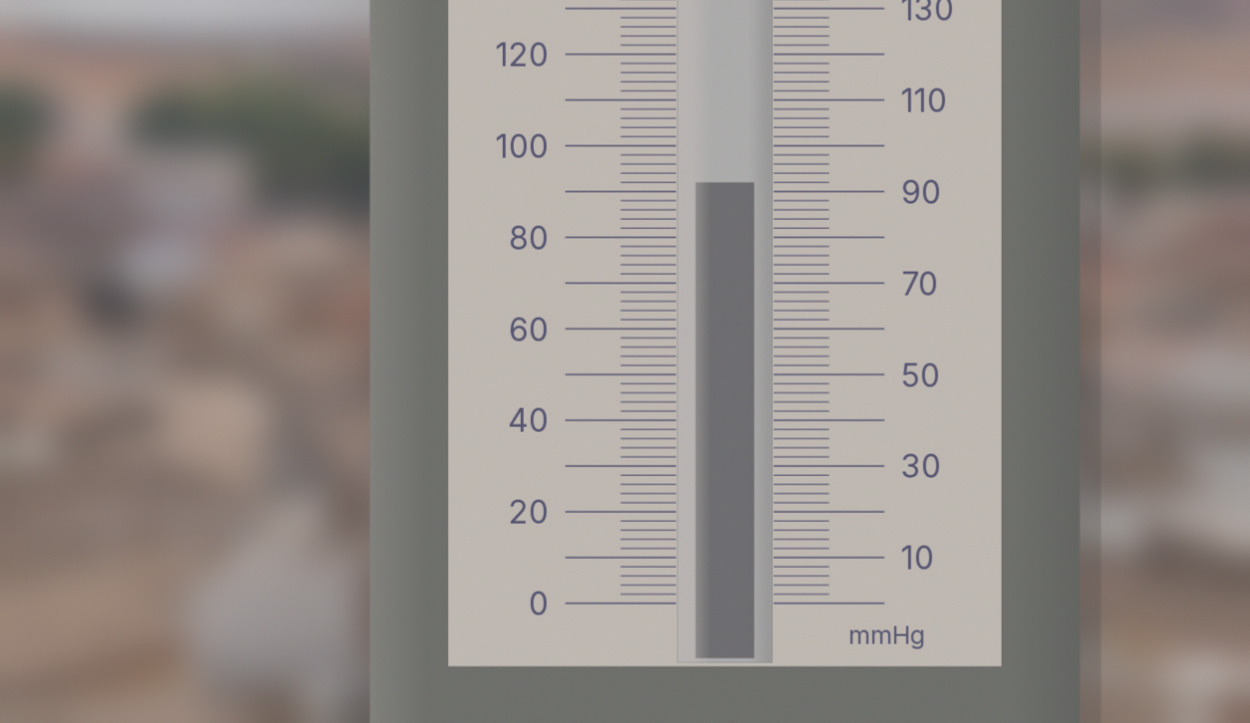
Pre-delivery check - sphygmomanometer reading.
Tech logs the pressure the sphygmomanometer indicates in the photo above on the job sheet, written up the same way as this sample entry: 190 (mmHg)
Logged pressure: 92 (mmHg)
